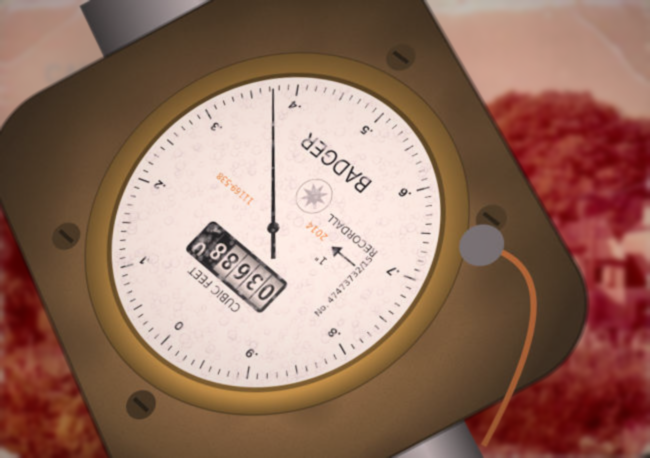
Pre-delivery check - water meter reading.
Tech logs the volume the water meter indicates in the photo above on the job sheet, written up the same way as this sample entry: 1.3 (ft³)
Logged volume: 36880.37 (ft³)
